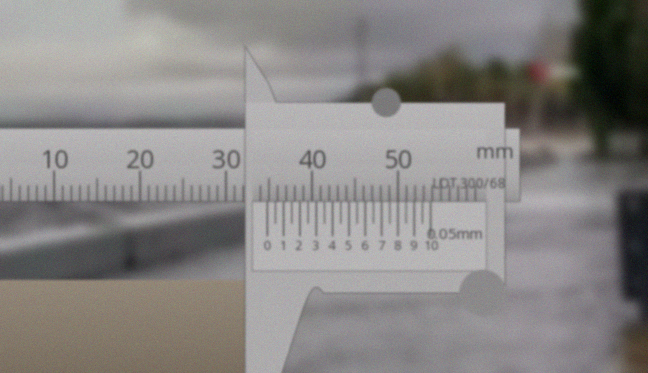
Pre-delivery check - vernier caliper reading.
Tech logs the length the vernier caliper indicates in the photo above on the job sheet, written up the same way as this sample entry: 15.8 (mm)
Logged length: 34.8 (mm)
